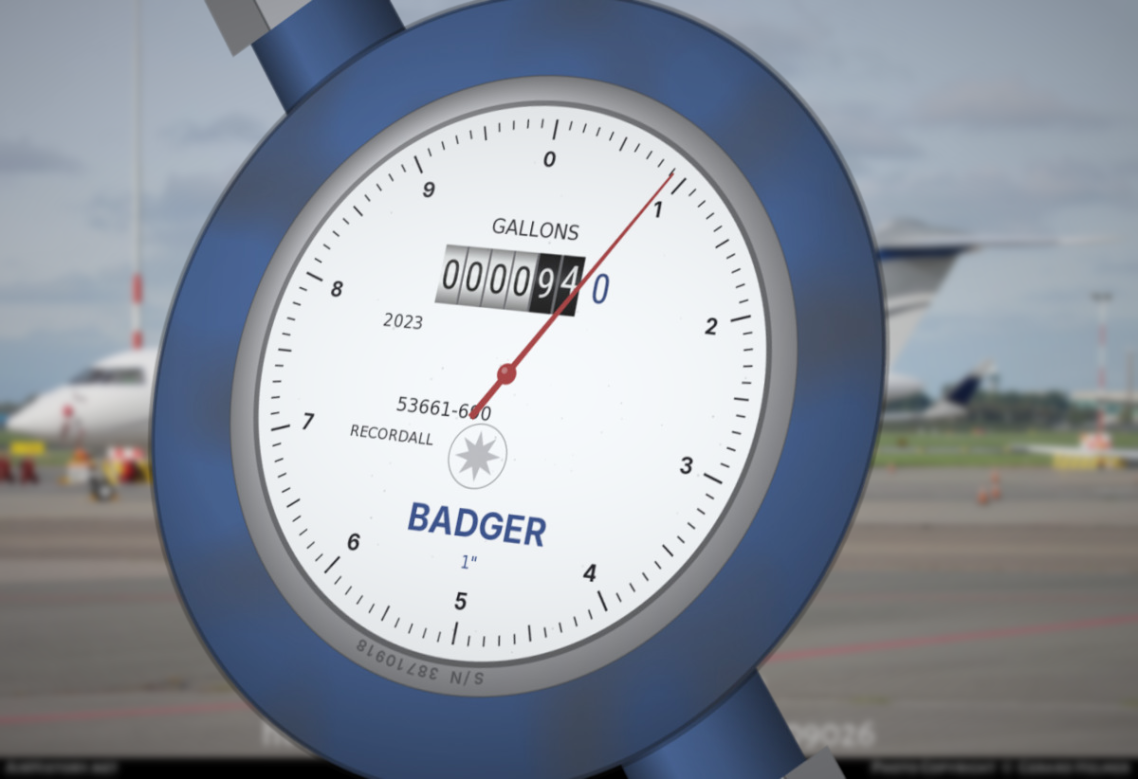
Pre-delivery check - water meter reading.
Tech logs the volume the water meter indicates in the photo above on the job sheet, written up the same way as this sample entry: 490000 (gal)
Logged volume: 940.9 (gal)
